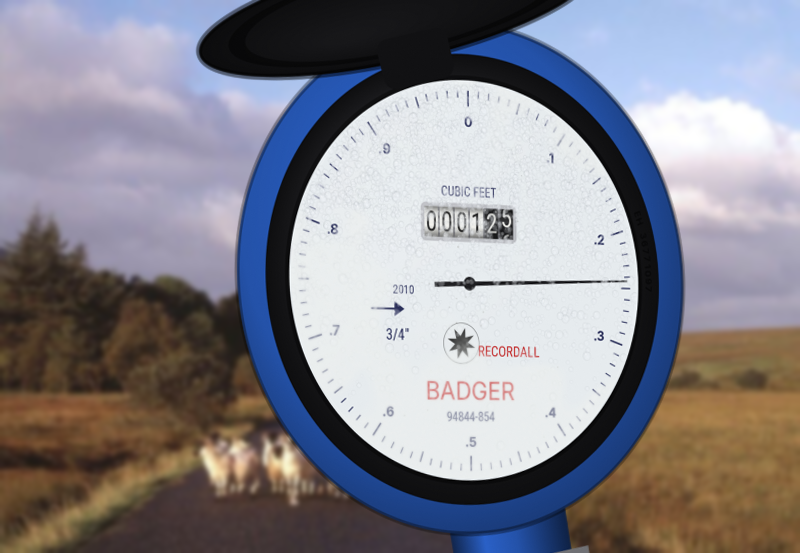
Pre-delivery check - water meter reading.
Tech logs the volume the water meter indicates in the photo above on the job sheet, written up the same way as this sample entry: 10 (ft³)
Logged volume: 125.24 (ft³)
